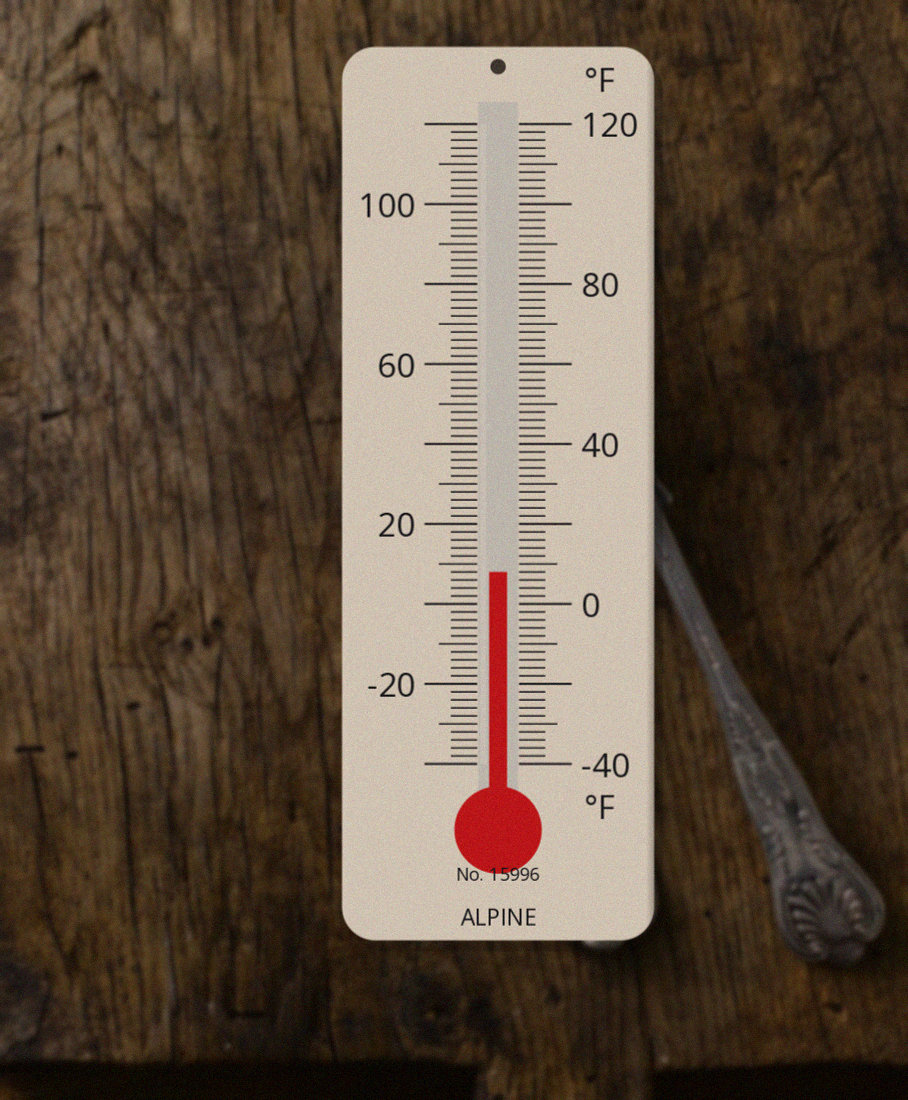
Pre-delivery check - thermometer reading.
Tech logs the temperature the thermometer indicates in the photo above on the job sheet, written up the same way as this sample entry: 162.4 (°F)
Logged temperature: 8 (°F)
